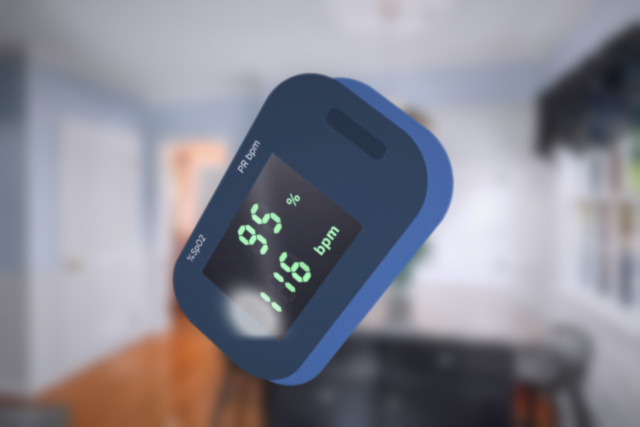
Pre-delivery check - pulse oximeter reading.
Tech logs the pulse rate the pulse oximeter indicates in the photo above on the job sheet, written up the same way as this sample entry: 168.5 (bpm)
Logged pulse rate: 116 (bpm)
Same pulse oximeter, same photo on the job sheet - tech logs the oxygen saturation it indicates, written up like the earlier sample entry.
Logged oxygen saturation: 95 (%)
